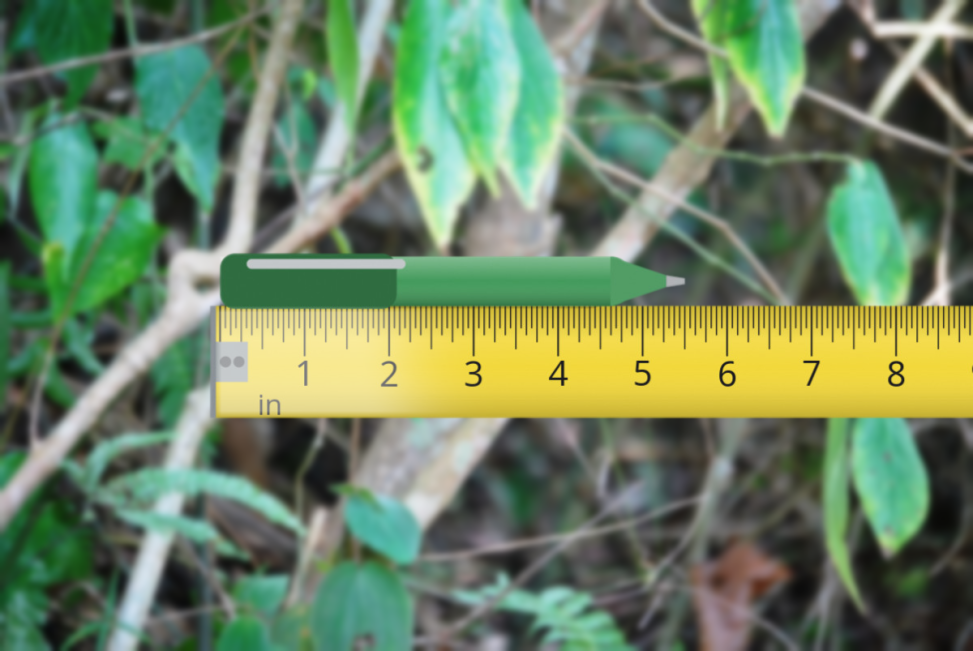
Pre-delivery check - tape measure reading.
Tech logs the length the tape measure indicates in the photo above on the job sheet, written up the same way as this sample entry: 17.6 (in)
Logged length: 5.5 (in)
